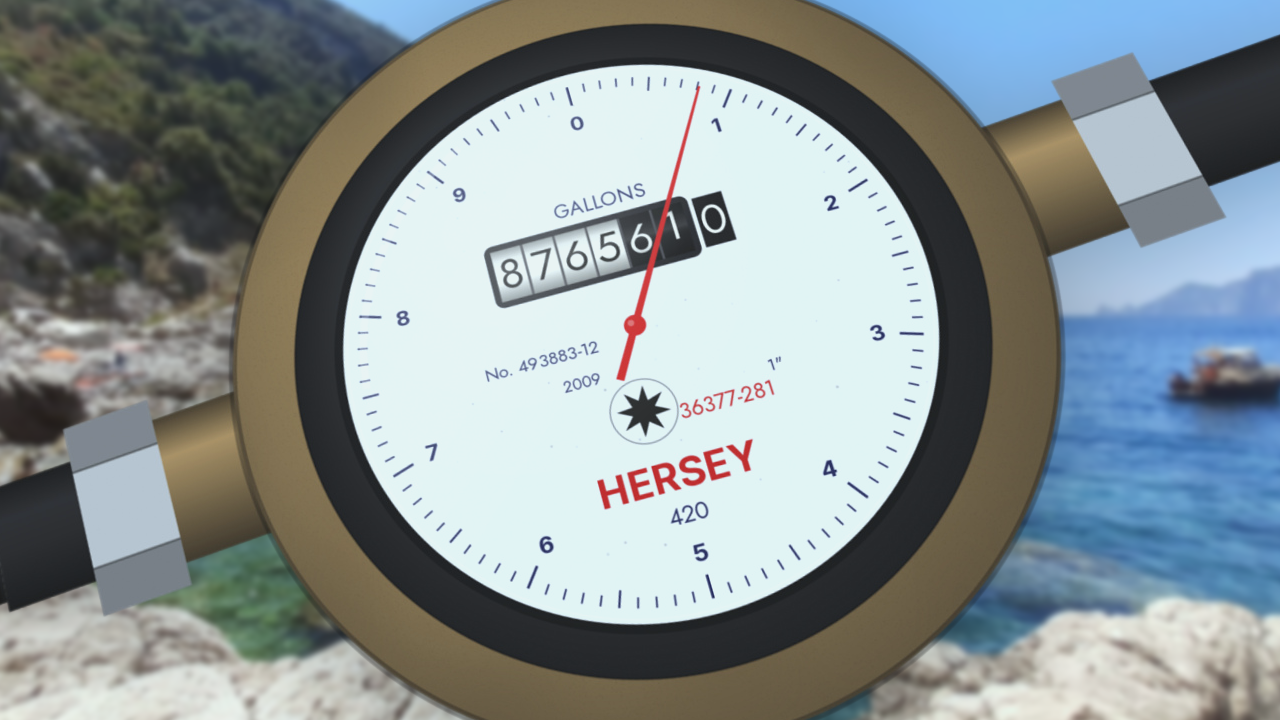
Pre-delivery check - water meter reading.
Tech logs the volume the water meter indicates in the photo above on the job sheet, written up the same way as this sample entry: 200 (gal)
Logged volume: 8765610.8 (gal)
